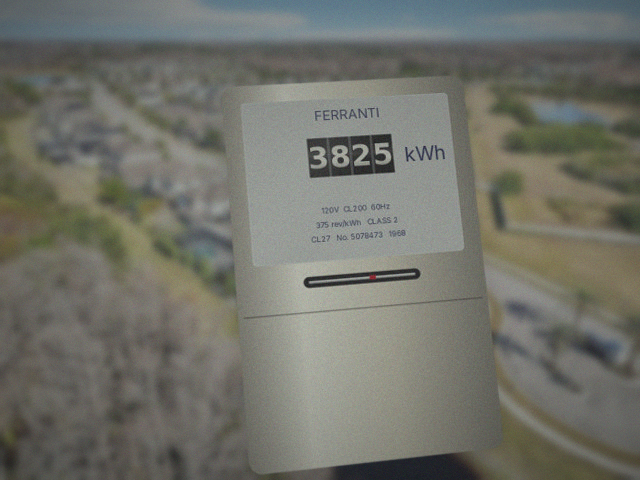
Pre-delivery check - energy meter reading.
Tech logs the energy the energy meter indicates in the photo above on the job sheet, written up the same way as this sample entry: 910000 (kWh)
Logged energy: 3825 (kWh)
